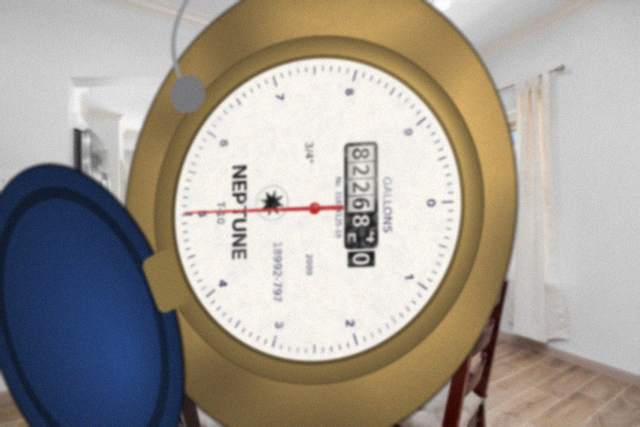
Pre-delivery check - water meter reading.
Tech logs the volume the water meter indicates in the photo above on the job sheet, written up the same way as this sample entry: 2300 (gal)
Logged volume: 8226845.0 (gal)
